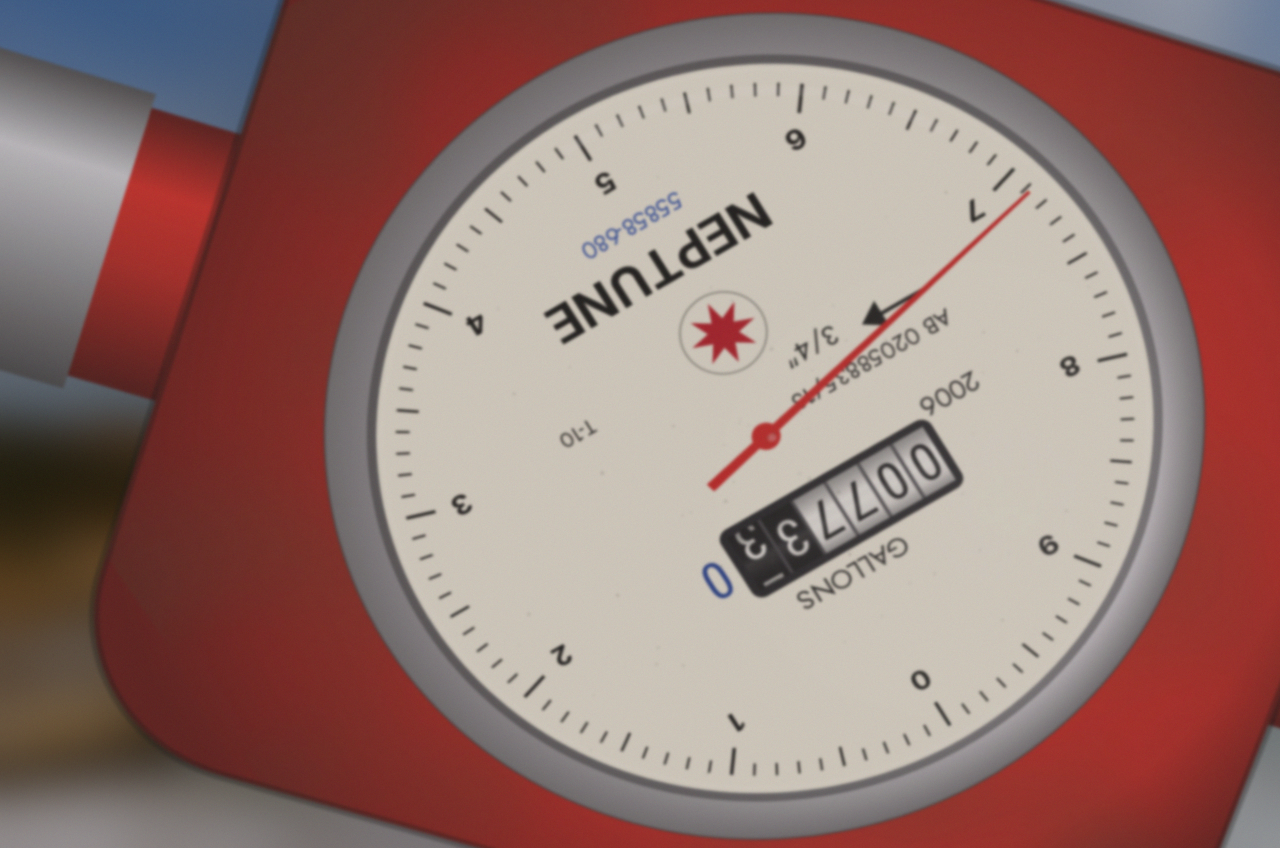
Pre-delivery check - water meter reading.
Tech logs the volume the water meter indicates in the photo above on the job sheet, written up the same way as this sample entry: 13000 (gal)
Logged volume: 77327.1 (gal)
